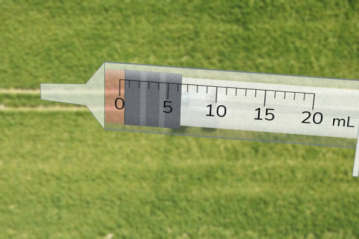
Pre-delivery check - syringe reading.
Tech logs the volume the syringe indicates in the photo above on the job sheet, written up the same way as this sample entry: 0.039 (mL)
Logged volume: 0.5 (mL)
